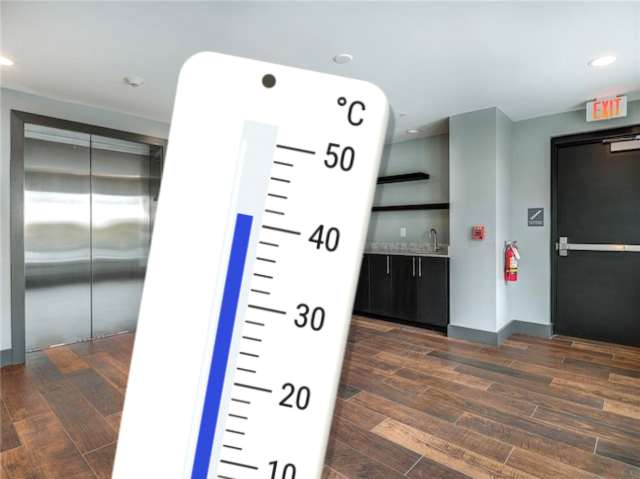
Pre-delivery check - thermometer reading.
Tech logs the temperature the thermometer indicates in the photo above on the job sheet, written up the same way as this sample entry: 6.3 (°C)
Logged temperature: 41 (°C)
